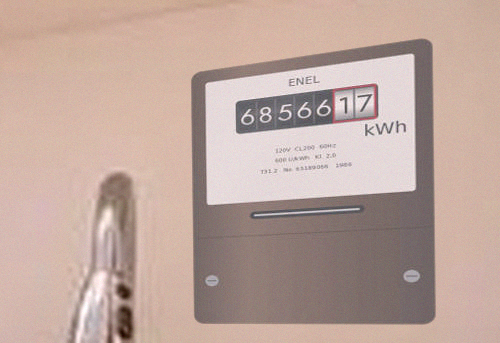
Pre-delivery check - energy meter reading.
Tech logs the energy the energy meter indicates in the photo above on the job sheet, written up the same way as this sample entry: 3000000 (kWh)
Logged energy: 68566.17 (kWh)
